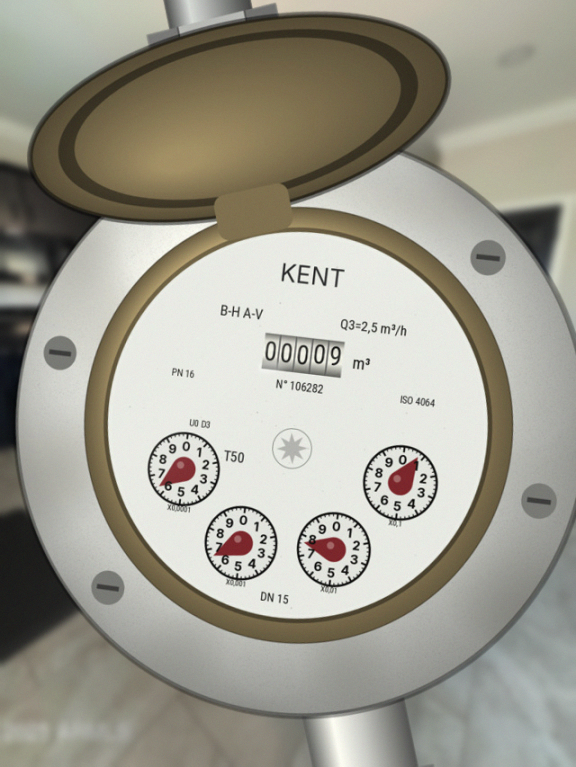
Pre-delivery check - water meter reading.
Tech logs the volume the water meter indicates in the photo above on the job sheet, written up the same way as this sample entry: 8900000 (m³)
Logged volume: 9.0766 (m³)
